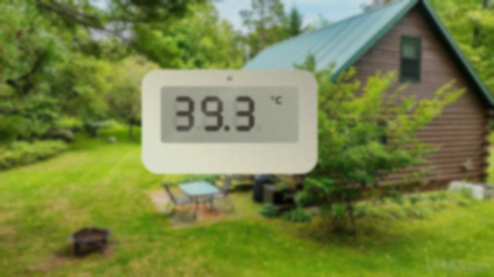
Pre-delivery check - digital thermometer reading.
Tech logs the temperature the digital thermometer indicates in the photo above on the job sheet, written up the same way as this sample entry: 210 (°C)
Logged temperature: 39.3 (°C)
